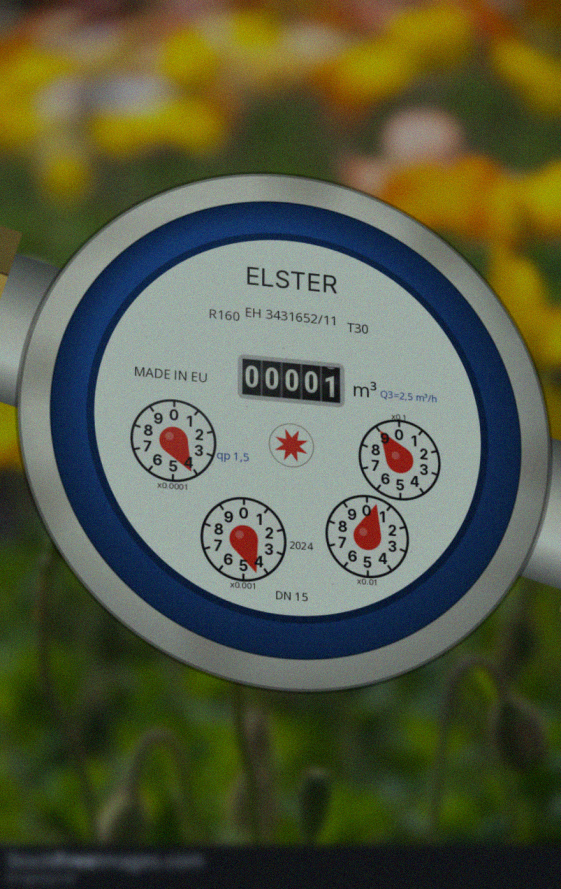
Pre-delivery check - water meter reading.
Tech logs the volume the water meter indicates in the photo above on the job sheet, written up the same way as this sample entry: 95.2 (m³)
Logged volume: 0.9044 (m³)
